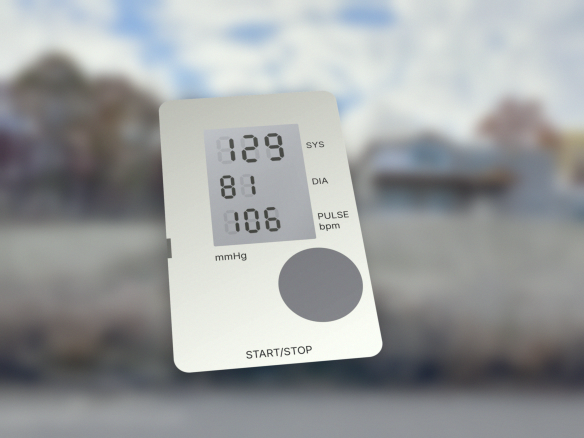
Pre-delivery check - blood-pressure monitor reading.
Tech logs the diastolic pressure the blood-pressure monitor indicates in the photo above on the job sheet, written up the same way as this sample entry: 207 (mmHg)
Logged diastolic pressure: 81 (mmHg)
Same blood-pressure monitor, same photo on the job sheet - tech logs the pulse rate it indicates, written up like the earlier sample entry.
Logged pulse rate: 106 (bpm)
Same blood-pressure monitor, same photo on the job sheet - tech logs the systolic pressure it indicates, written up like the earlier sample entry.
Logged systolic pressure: 129 (mmHg)
